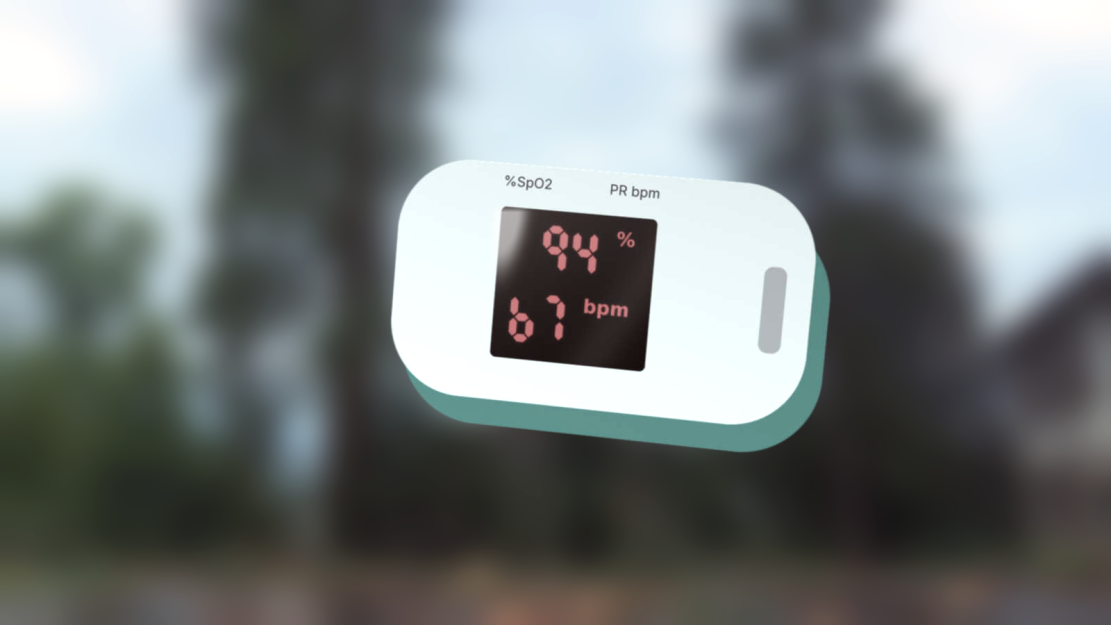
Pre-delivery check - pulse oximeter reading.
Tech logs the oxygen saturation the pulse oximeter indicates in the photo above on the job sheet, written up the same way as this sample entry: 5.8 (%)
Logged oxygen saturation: 94 (%)
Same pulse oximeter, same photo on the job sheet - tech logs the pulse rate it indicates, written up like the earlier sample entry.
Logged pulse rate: 67 (bpm)
